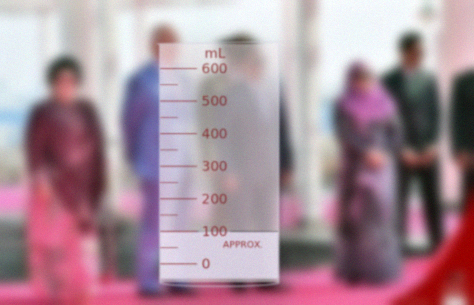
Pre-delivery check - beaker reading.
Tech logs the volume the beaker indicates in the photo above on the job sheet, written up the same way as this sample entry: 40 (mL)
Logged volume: 100 (mL)
